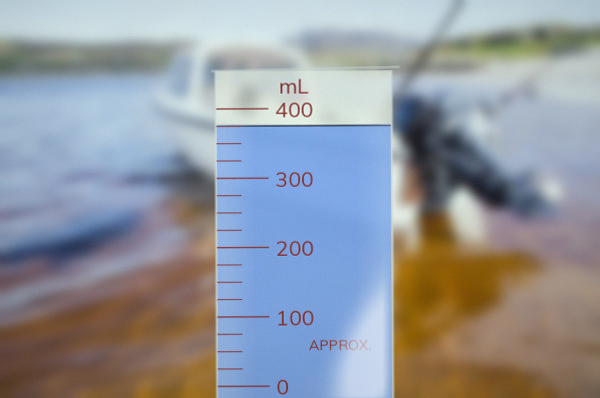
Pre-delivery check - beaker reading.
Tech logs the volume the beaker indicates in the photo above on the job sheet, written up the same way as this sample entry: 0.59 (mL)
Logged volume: 375 (mL)
